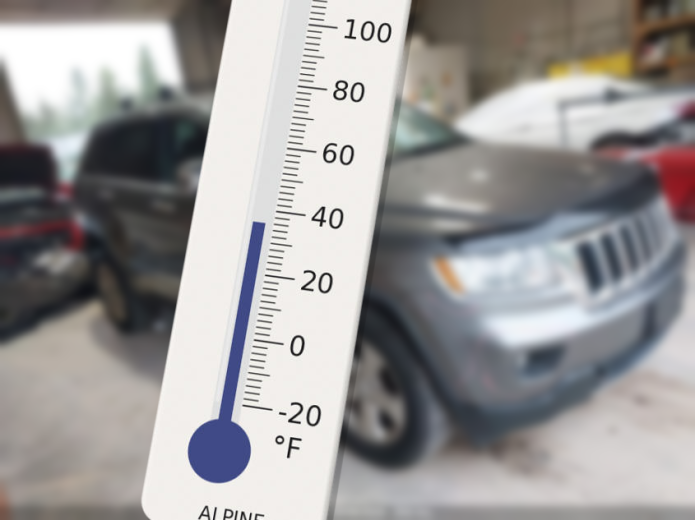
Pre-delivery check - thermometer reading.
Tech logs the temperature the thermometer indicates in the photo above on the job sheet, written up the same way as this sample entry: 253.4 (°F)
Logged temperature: 36 (°F)
